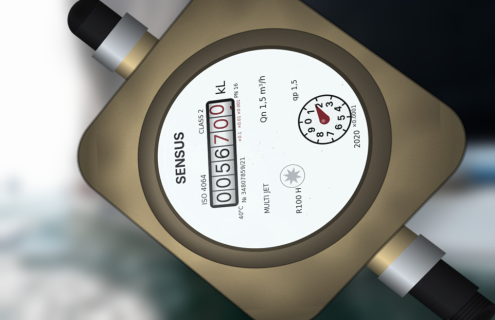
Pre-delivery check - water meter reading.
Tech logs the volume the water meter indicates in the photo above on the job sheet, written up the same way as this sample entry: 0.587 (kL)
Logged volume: 56.7001 (kL)
